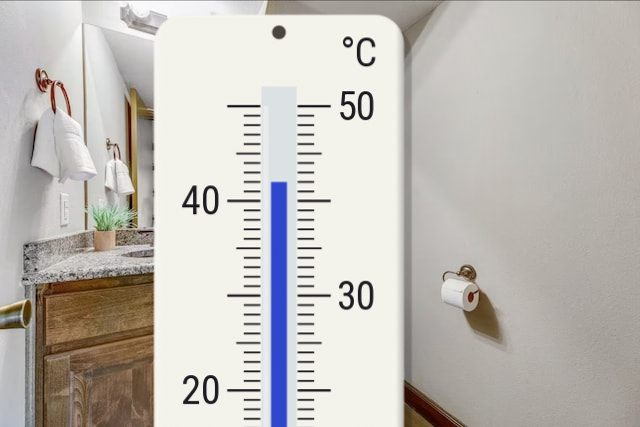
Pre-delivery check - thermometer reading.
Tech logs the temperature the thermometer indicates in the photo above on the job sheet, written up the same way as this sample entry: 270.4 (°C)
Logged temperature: 42 (°C)
